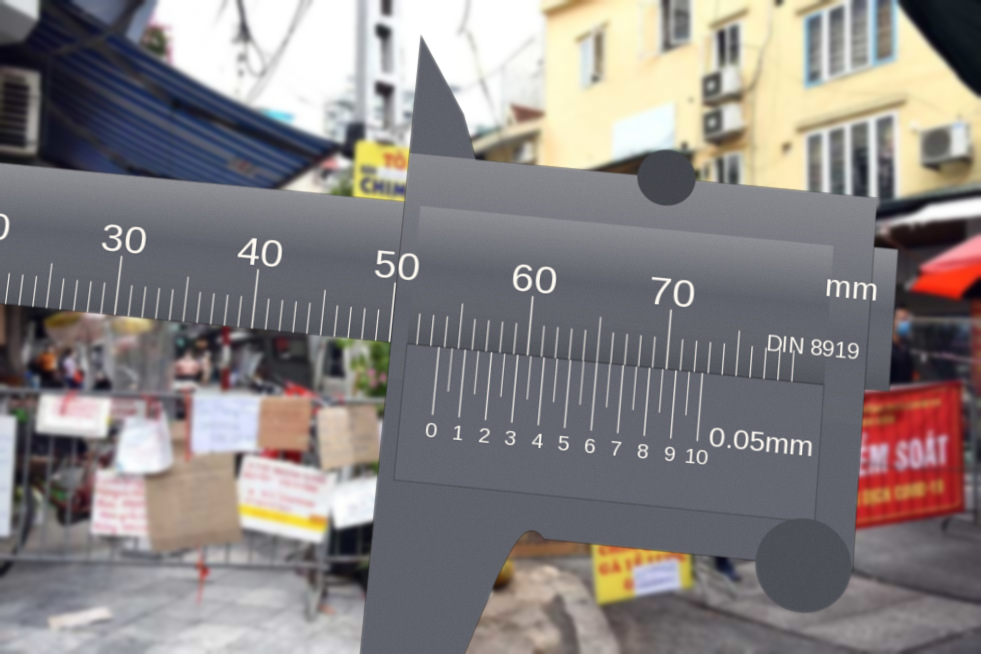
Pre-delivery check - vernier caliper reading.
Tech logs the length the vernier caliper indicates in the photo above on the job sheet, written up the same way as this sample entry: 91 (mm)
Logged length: 53.6 (mm)
